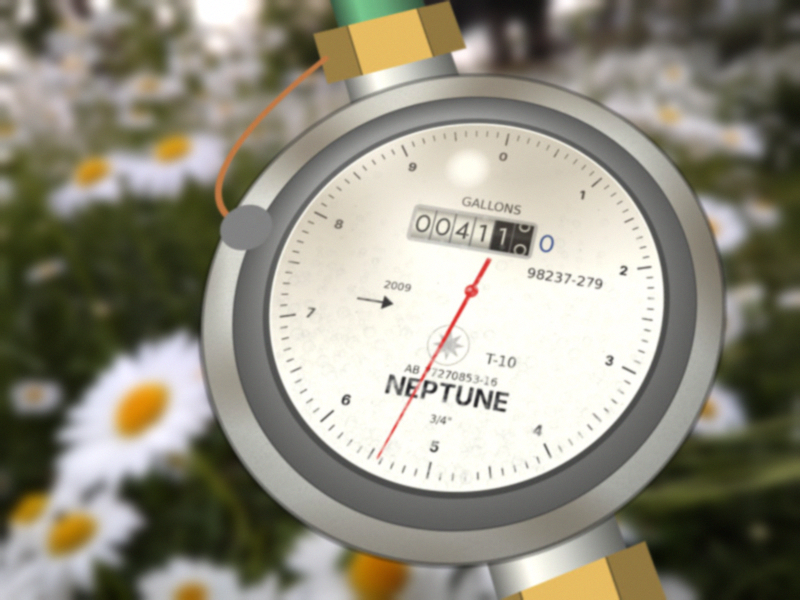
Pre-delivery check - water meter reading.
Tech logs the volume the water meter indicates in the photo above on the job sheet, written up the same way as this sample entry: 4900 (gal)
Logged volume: 41185.4 (gal)
